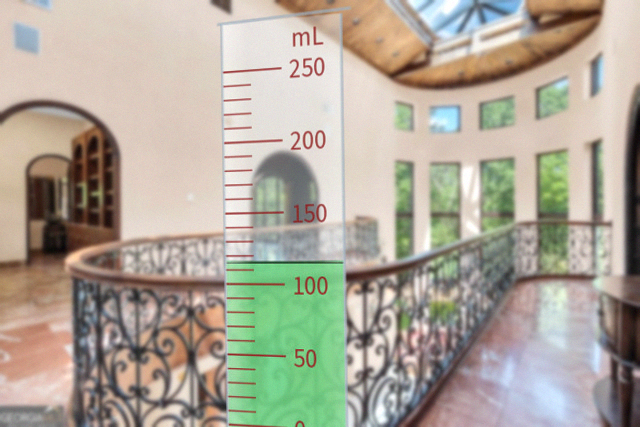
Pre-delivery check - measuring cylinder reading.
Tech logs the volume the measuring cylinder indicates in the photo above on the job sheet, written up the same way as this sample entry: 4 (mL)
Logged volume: 115 (mL)
